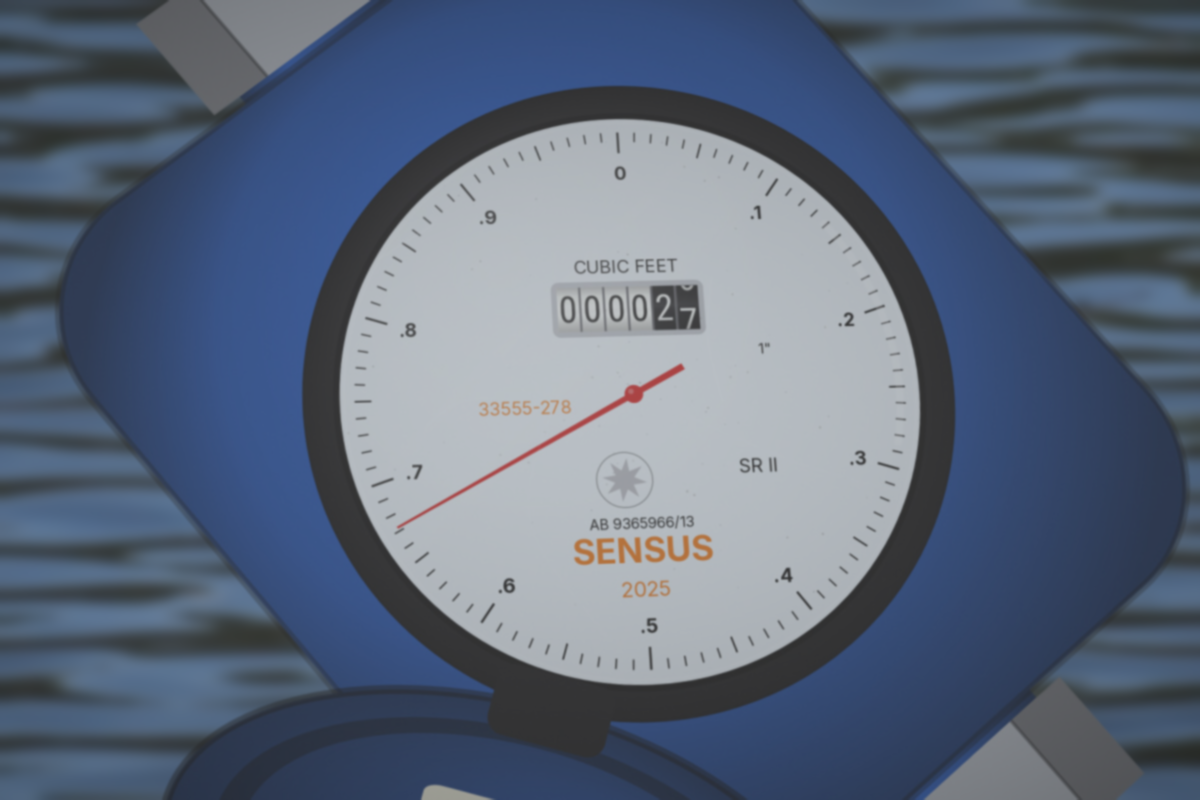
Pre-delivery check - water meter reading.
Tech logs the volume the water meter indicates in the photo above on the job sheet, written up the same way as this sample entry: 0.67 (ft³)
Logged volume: 26.67 (ft³)
